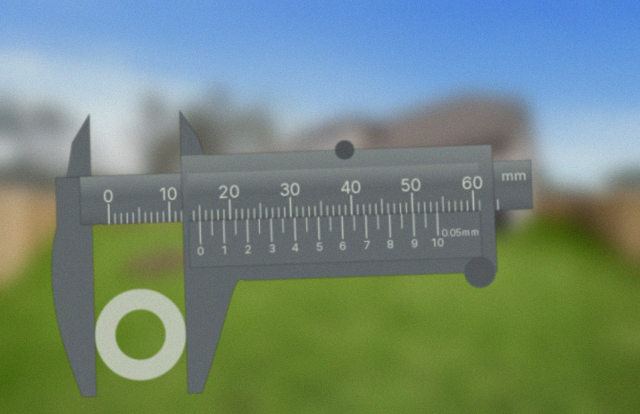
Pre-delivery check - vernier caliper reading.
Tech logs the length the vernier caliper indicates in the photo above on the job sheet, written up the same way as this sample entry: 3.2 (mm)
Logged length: 15.0 (mm)
